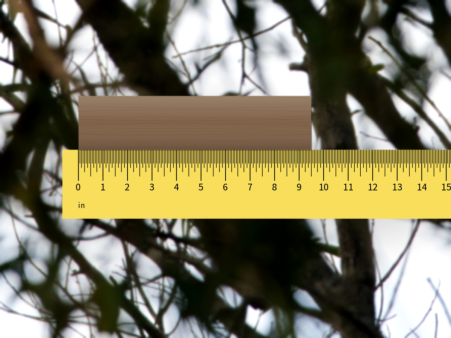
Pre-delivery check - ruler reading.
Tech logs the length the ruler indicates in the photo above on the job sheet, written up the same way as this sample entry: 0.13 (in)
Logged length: 9.5 (in)
